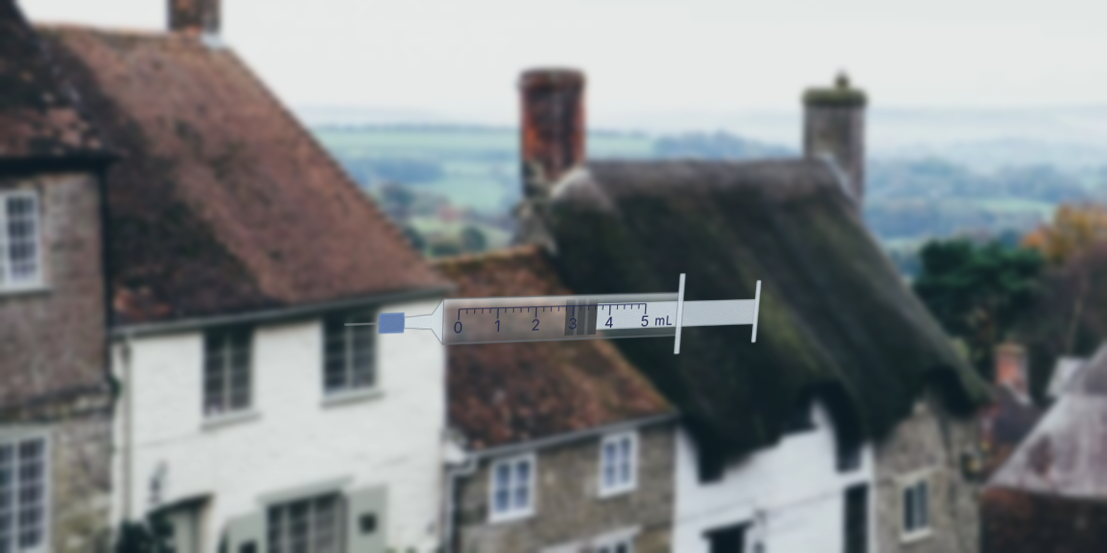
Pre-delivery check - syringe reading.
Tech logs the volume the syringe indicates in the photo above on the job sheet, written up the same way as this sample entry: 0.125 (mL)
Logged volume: 2.8 (mL)
